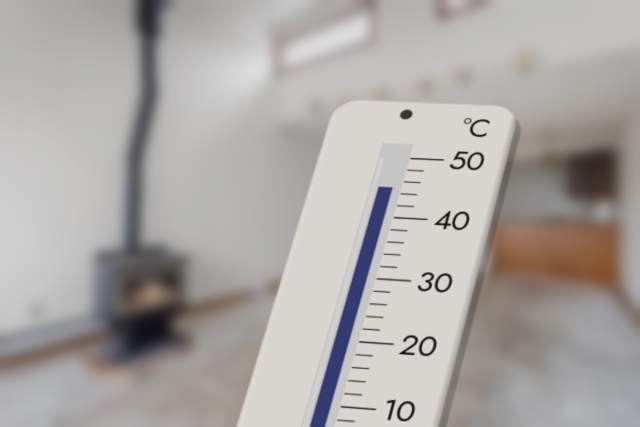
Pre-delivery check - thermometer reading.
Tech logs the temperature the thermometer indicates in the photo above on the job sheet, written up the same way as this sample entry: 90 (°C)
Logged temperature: 45 (°C)
